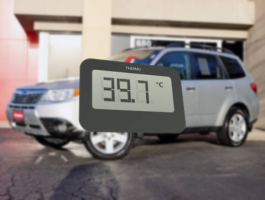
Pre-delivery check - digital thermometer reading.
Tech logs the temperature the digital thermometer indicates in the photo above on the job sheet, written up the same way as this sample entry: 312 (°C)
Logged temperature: 39.7 (°C)
